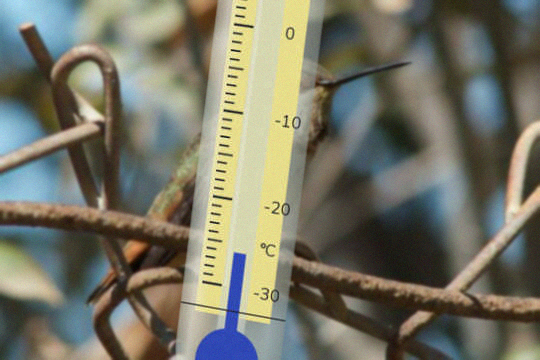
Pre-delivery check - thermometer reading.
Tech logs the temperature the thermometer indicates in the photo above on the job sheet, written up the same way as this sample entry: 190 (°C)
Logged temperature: -26 (°C)
